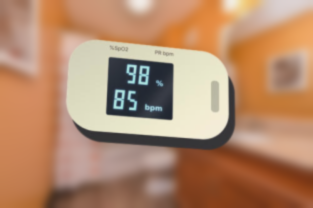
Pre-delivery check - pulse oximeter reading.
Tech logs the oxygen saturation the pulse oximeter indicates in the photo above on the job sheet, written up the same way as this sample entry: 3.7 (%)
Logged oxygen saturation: 98 (%)
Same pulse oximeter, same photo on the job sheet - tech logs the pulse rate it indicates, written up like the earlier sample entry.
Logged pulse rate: 85 (bpm)
